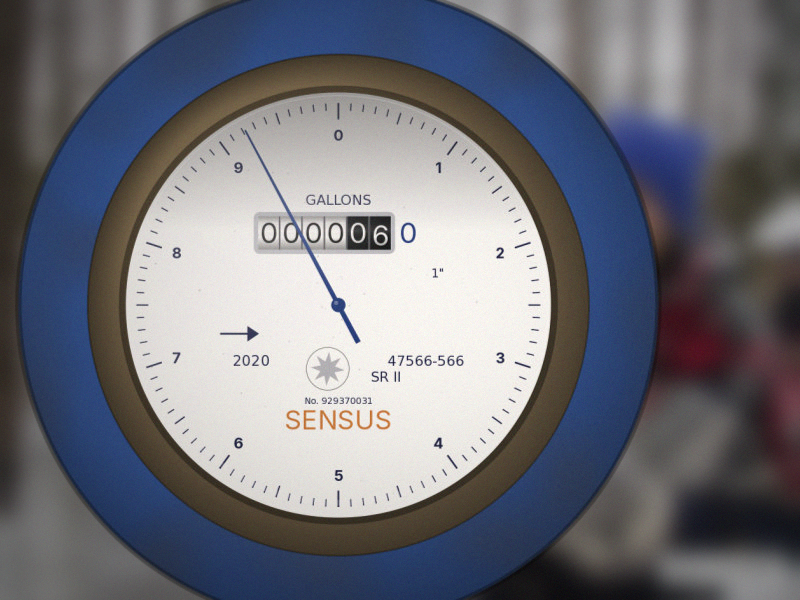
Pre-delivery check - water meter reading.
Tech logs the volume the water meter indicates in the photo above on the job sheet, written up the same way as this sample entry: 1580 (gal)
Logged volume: 59.2 (gal)
